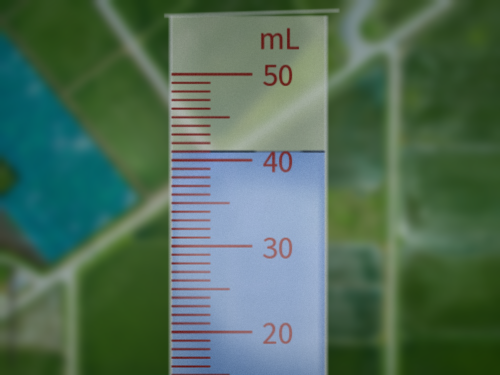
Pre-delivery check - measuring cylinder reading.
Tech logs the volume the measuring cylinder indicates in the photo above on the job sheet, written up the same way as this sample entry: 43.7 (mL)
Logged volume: 41 (mL)
